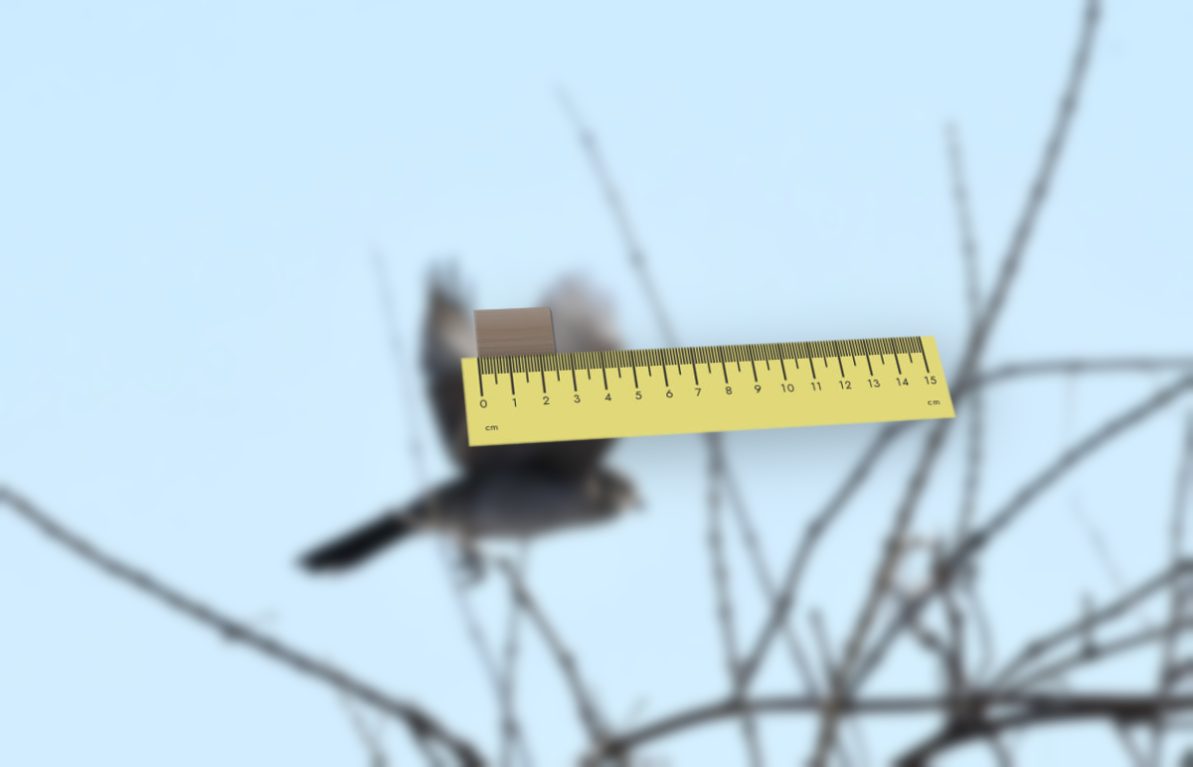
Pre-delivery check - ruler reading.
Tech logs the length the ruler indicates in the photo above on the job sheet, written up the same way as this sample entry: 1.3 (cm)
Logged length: 2.5 (cm)
